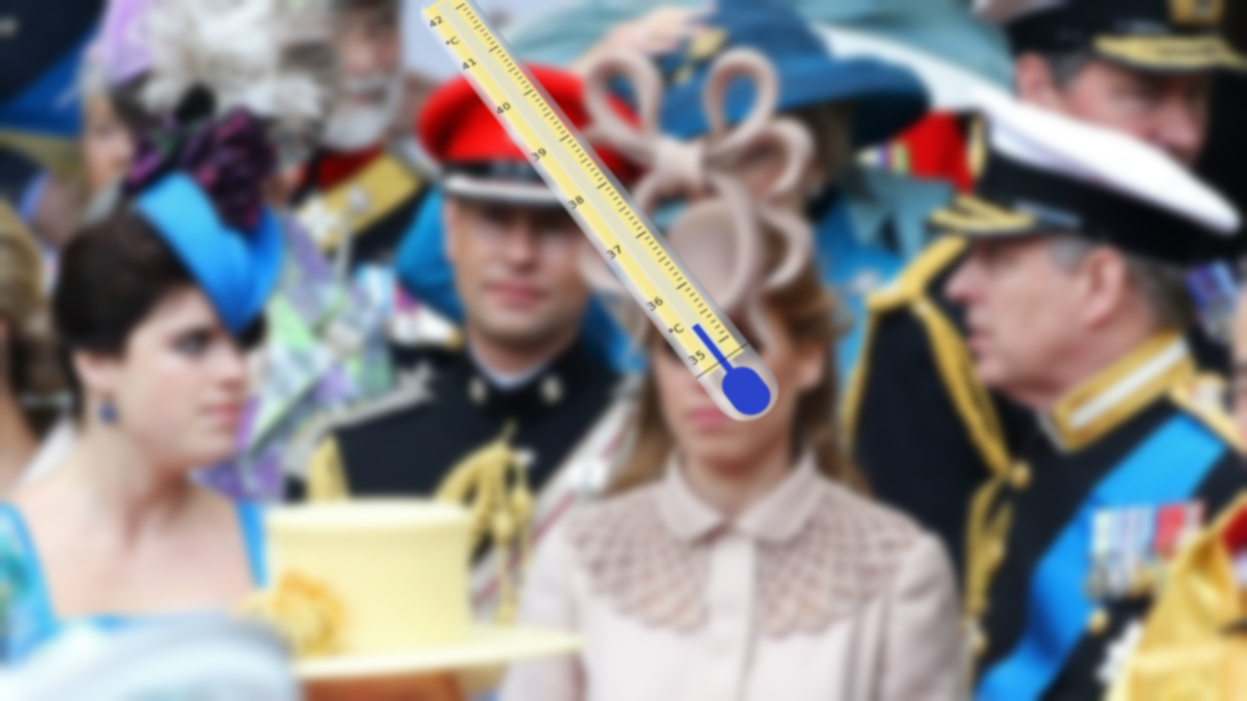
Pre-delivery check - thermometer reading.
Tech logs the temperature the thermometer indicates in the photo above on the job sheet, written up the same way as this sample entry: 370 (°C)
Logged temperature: 35.4 (°C)
